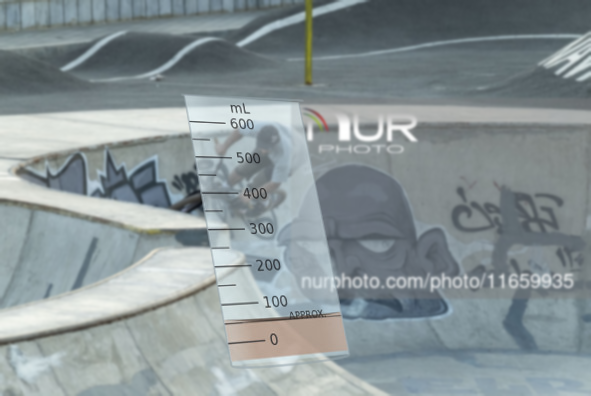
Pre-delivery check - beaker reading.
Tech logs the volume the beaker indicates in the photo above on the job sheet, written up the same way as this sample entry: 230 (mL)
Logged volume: 50 (mL)
